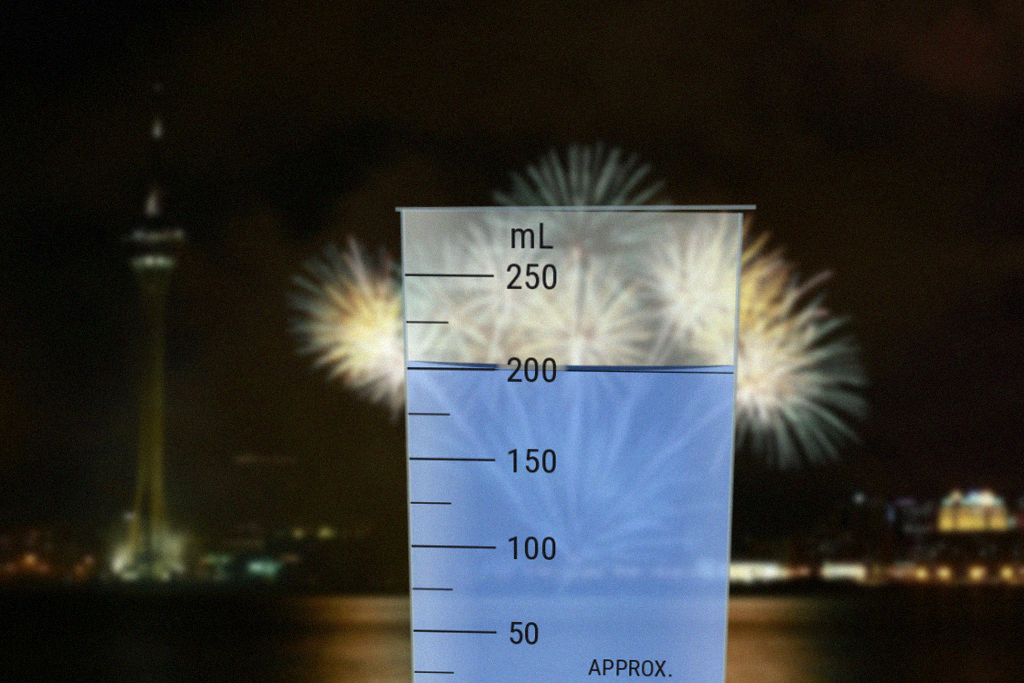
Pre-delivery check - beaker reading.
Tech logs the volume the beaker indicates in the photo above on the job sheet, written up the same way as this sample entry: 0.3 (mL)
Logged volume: 200 (mL)
